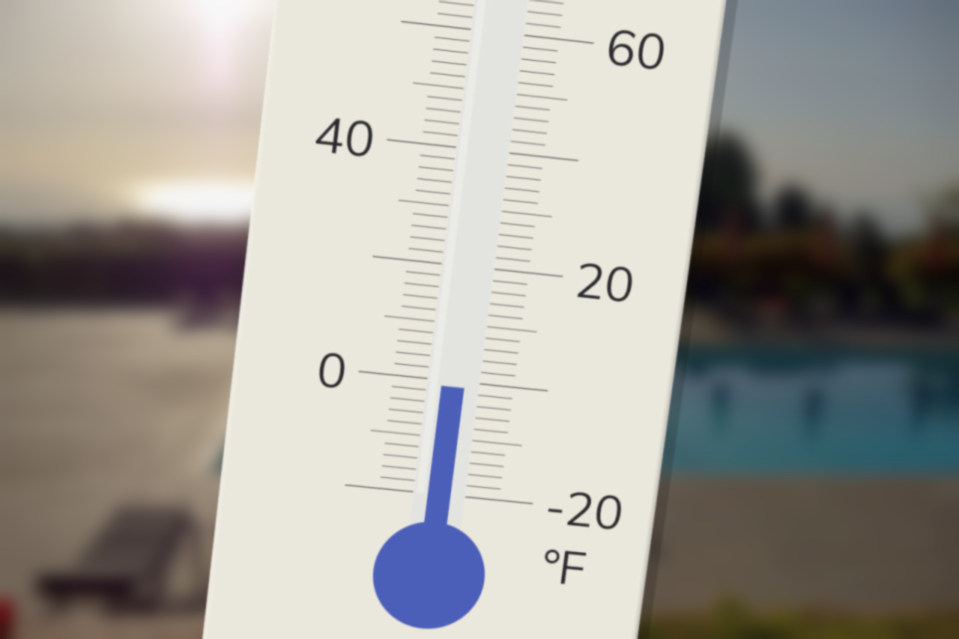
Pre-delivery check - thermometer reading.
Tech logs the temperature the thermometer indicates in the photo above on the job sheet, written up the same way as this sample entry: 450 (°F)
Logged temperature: -1 (°F)
